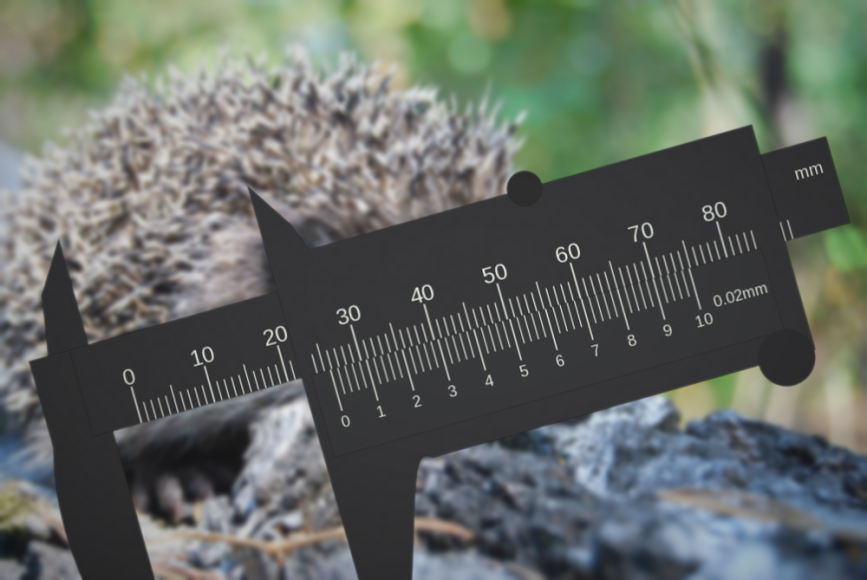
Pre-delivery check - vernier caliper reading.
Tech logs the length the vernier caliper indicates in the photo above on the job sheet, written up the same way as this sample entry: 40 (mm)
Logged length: 25.8 (mm)
